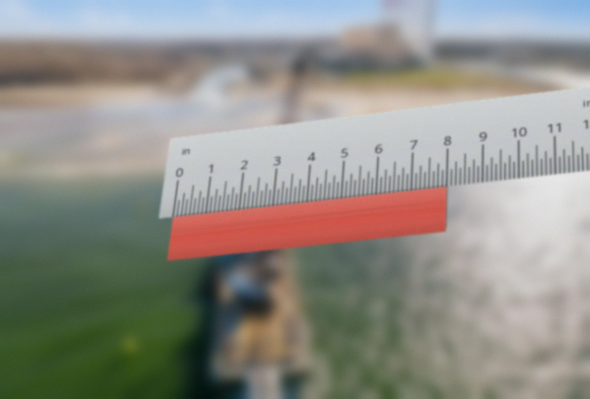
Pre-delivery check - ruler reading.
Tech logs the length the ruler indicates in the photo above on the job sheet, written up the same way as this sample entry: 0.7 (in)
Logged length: 8 (in)
